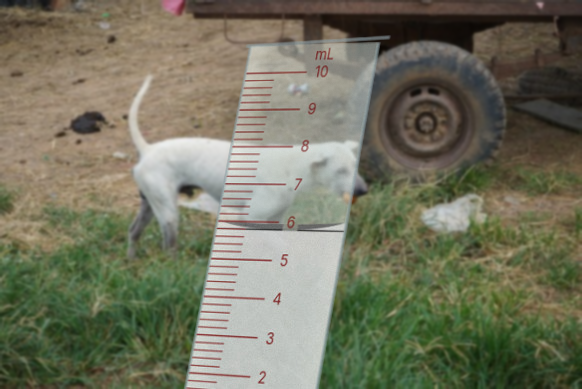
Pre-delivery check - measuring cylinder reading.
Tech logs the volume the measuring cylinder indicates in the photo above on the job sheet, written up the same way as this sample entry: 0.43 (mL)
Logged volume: 5.8 (mL)
